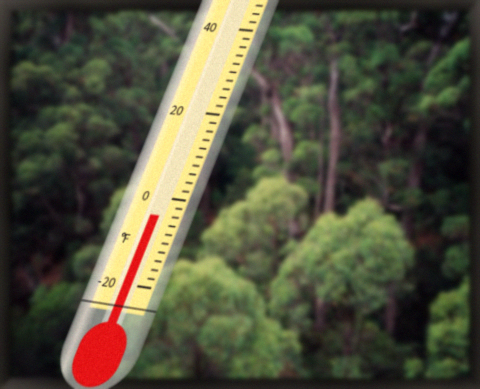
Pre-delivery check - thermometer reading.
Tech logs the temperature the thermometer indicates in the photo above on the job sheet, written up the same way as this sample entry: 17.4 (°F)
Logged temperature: -4 (°F)
